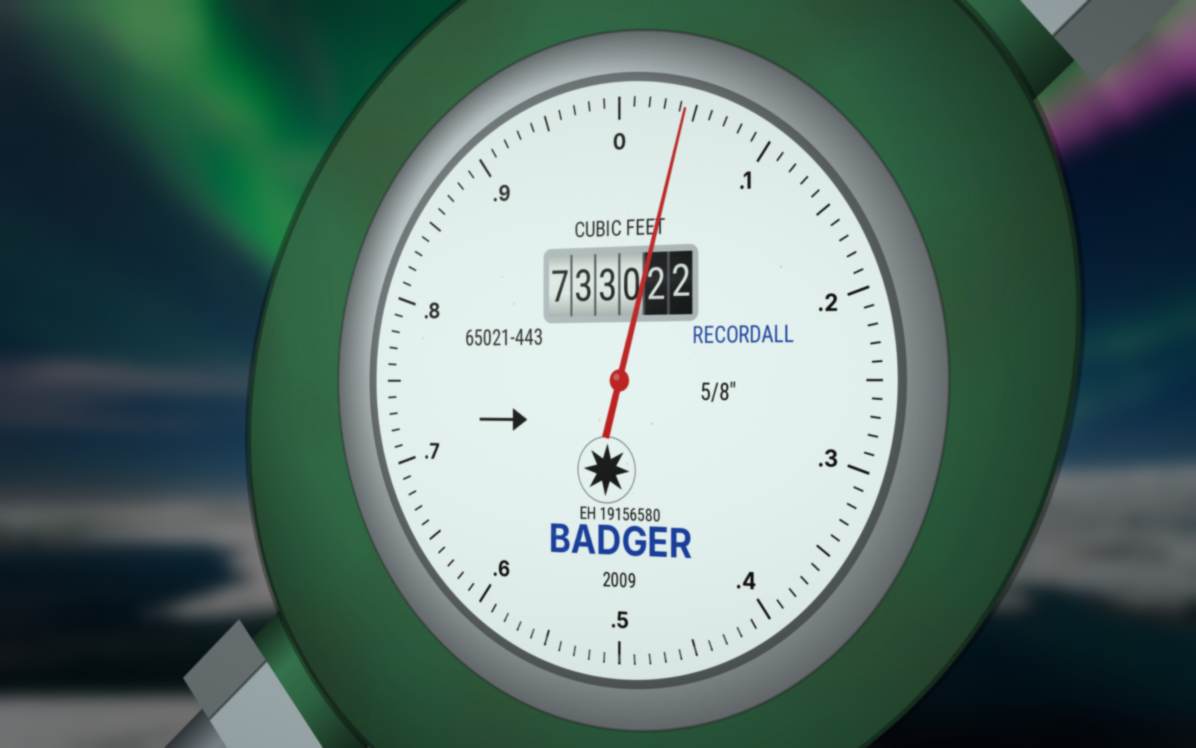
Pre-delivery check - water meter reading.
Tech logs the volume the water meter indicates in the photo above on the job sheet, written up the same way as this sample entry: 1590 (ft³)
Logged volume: 733022.04 (ft³)
